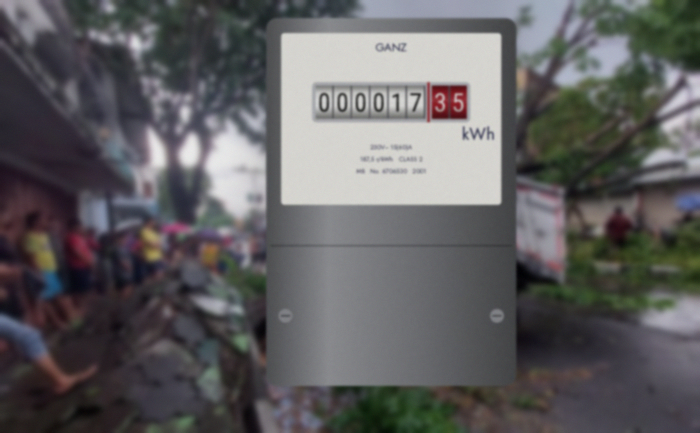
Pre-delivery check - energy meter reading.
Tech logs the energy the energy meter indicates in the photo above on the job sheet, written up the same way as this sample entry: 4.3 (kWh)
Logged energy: 17.35 (kWh)
